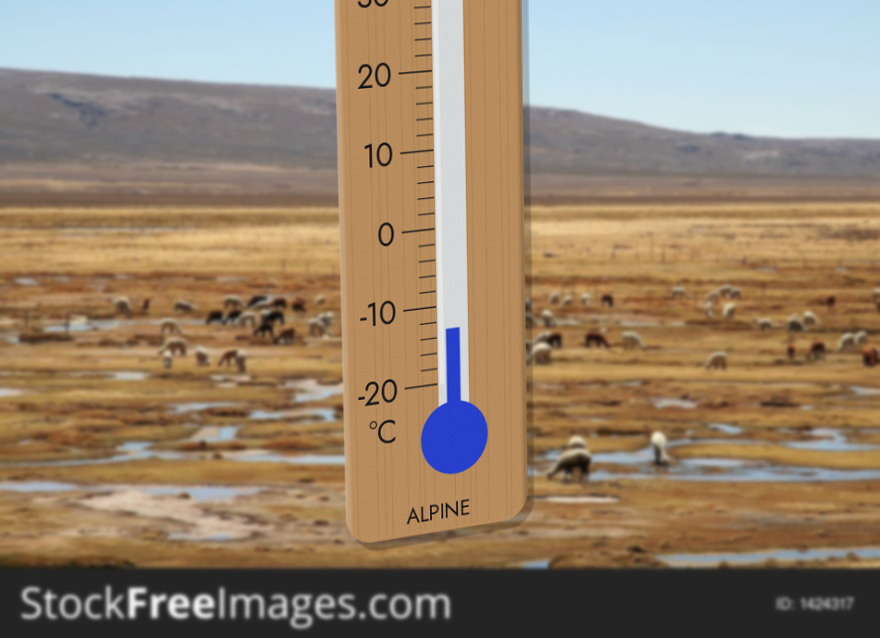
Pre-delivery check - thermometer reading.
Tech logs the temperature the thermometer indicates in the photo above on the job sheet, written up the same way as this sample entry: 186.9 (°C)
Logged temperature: -13 (°C)
